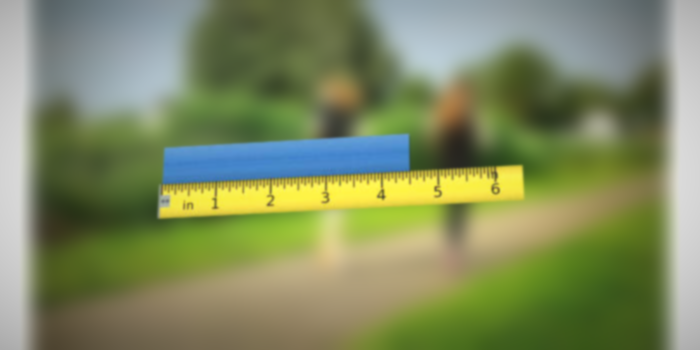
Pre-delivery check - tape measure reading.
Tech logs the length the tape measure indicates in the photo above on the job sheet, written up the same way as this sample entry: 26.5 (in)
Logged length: 4.5 (in)
